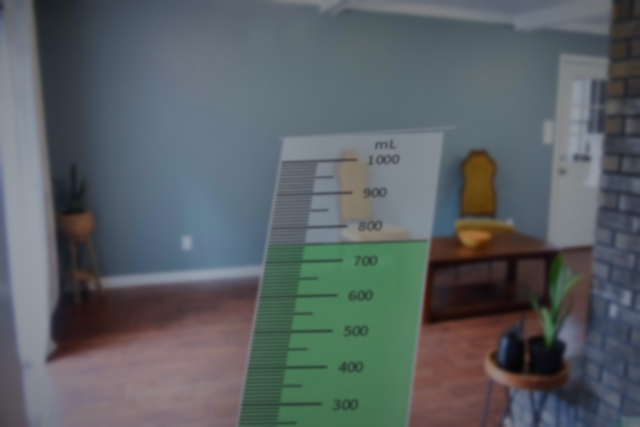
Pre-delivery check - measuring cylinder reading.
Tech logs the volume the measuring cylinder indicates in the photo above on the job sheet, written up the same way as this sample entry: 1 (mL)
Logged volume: 750 (mL)
